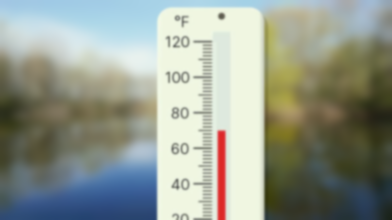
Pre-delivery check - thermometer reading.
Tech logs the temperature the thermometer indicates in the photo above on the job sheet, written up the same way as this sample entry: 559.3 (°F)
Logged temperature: 70 (°F)
